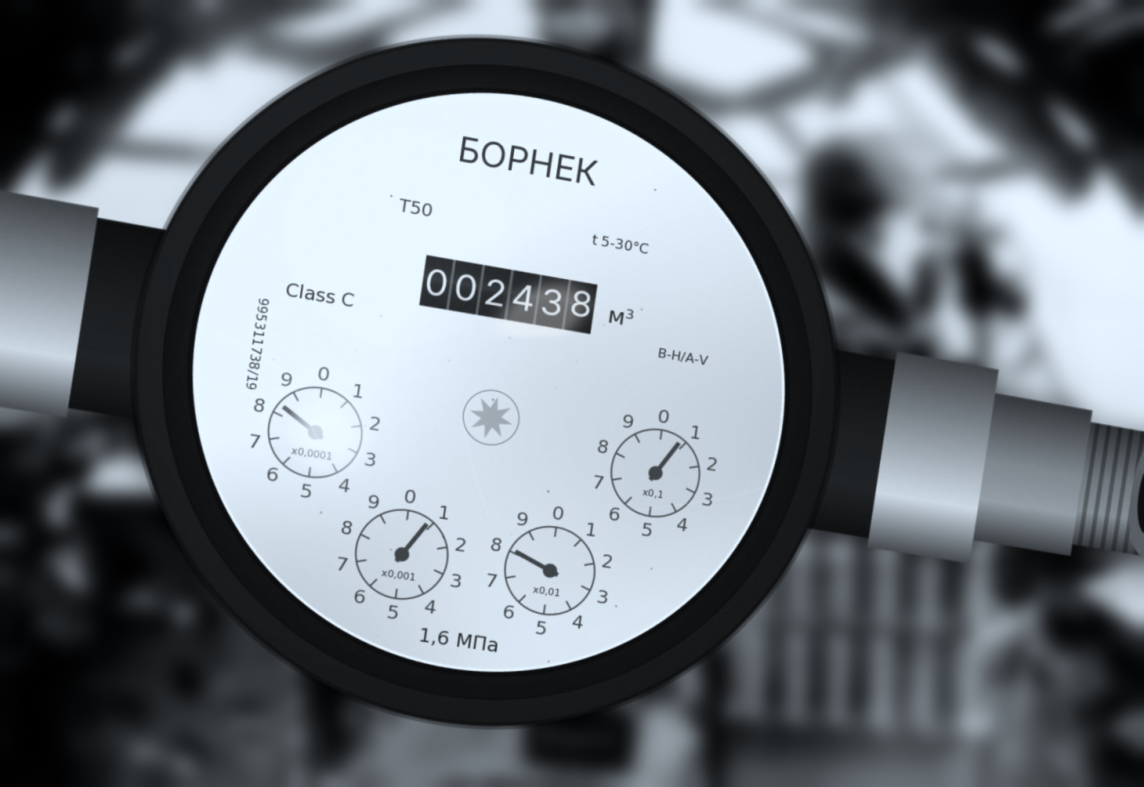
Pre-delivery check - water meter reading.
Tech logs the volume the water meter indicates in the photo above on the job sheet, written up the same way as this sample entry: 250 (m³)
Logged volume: 2438.0808 (m³)
